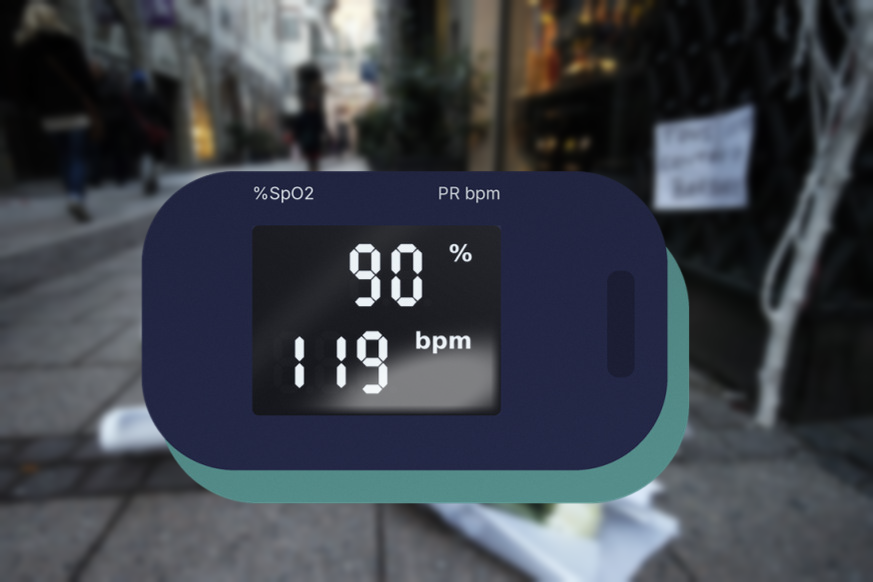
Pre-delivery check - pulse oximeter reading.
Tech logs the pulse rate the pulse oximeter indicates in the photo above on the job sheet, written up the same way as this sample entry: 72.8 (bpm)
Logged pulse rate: 119 (bpm)
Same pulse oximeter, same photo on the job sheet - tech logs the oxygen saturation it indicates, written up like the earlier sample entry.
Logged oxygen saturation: 90 (%)
